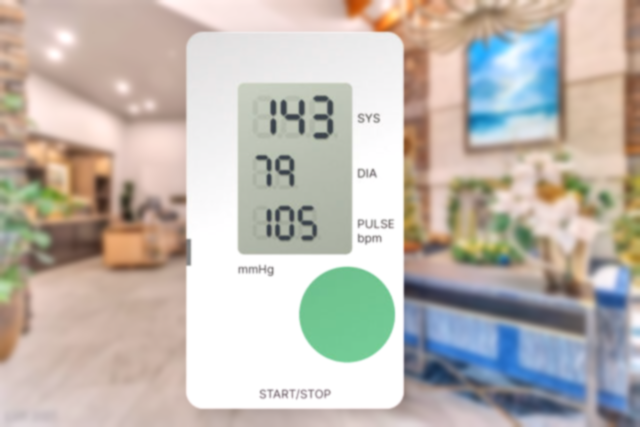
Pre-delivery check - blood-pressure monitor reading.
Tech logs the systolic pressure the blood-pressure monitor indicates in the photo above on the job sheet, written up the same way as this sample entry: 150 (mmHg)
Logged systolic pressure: 143 (mmHg)
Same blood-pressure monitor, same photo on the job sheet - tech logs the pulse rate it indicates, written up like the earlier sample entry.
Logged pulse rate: 105 (bpm)
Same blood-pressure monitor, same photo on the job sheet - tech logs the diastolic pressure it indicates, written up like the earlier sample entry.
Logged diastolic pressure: 79 (mmHg)
